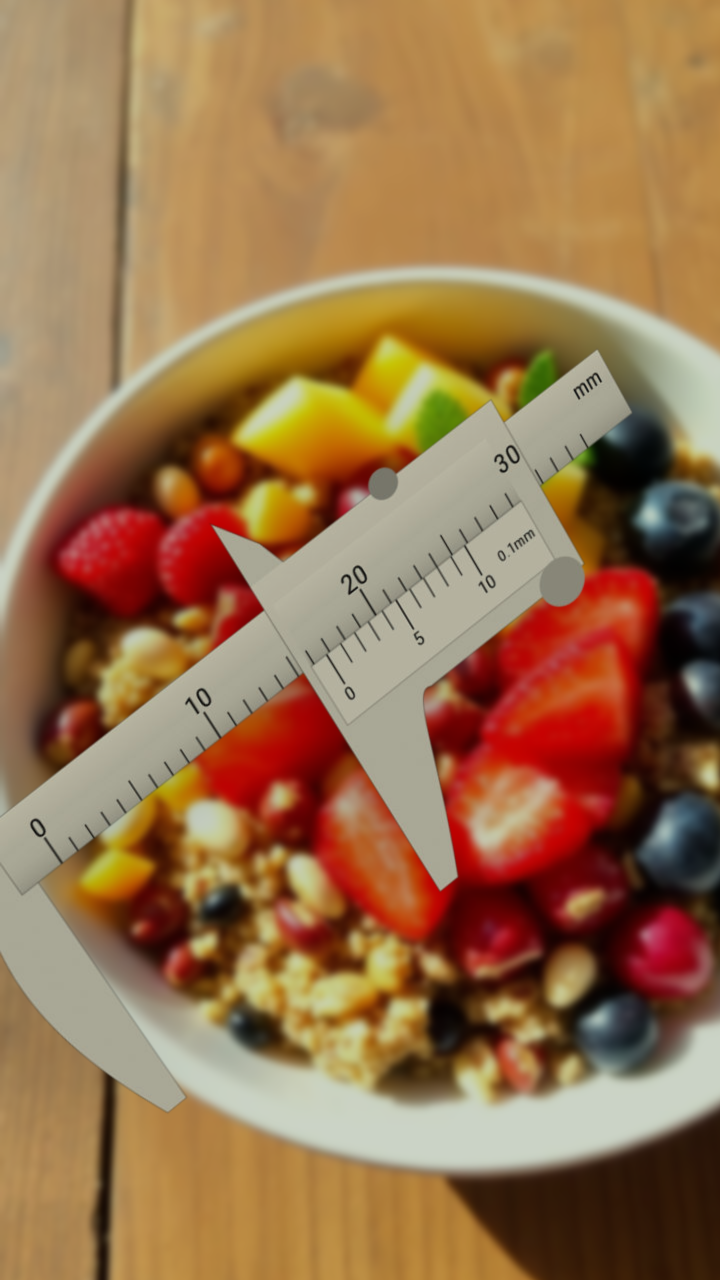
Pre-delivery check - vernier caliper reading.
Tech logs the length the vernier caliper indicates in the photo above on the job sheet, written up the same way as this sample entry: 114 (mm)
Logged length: 16.8 (mm)
